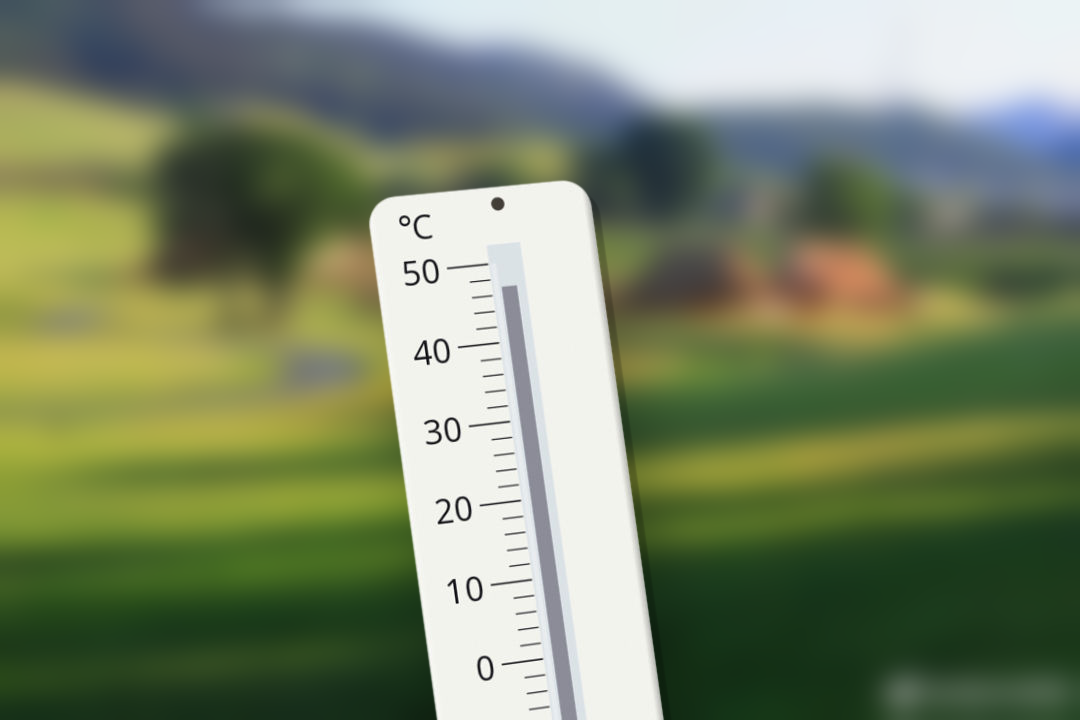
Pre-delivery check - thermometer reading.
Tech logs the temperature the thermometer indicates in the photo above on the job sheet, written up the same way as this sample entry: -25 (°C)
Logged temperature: 47 (°C)
